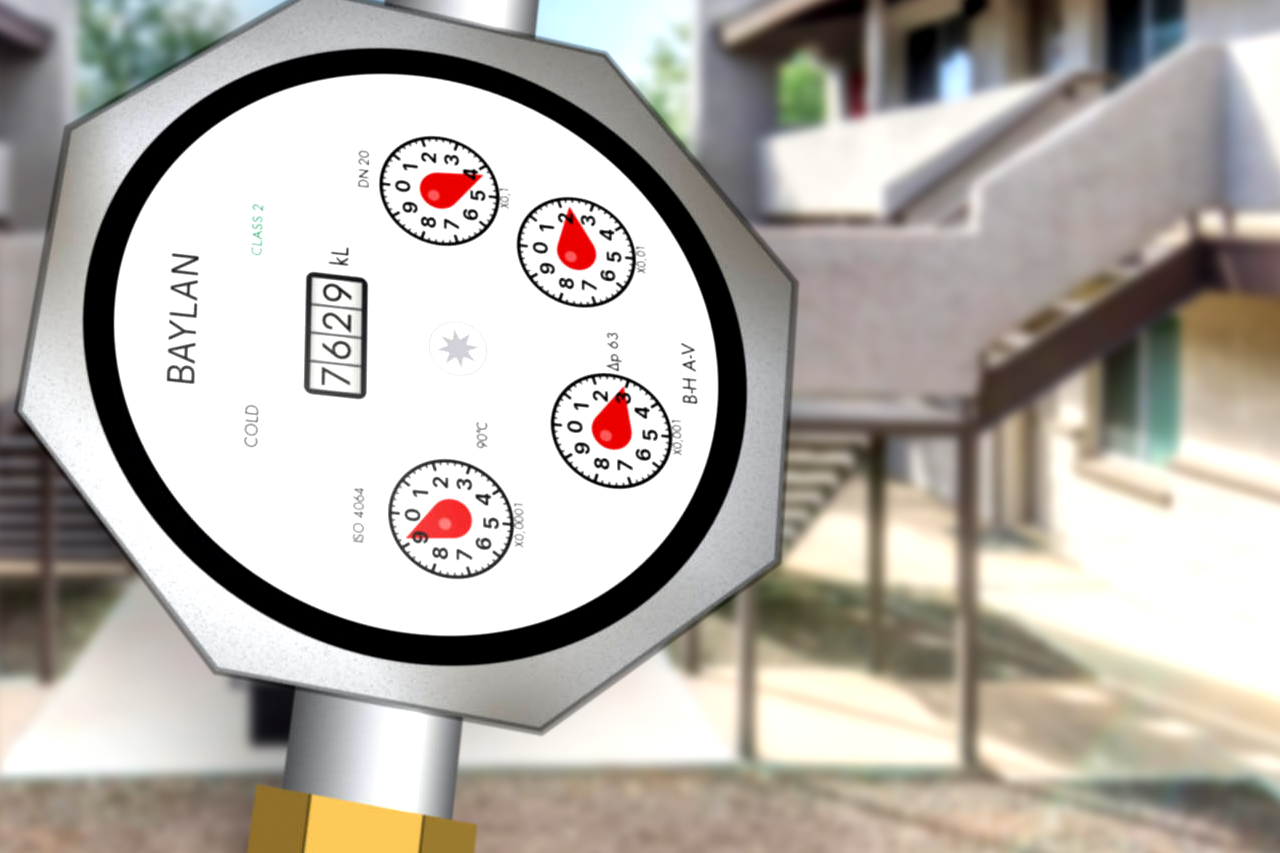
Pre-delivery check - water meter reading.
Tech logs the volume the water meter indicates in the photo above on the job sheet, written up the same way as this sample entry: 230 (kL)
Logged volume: 7629.4229 (kL)
